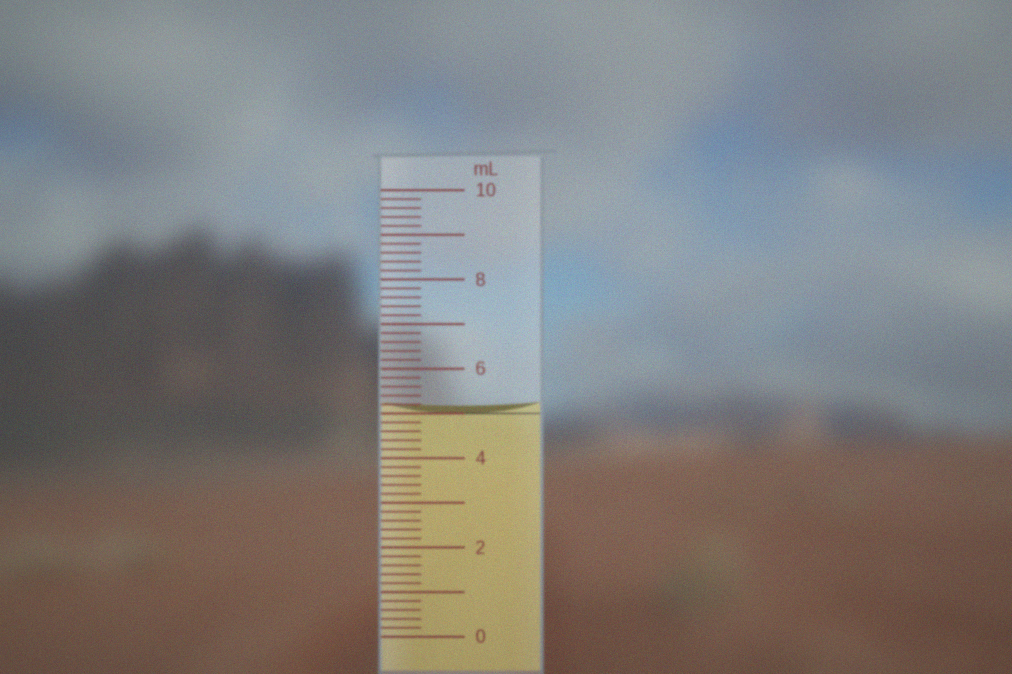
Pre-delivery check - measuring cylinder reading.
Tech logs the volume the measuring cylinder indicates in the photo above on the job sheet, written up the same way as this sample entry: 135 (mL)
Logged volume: 5 (mL)
